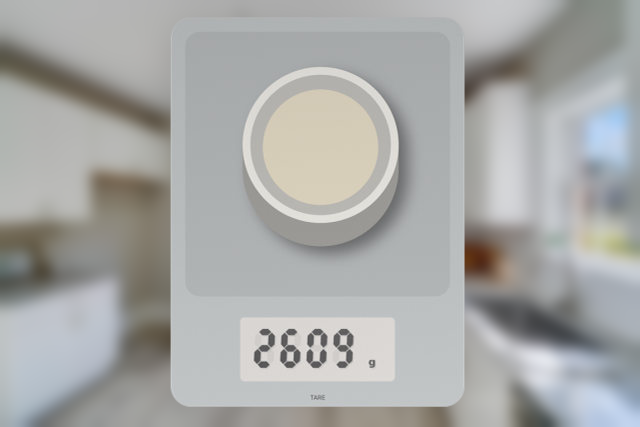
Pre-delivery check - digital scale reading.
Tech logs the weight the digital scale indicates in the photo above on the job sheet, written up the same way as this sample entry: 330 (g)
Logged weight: 2609 (g)
